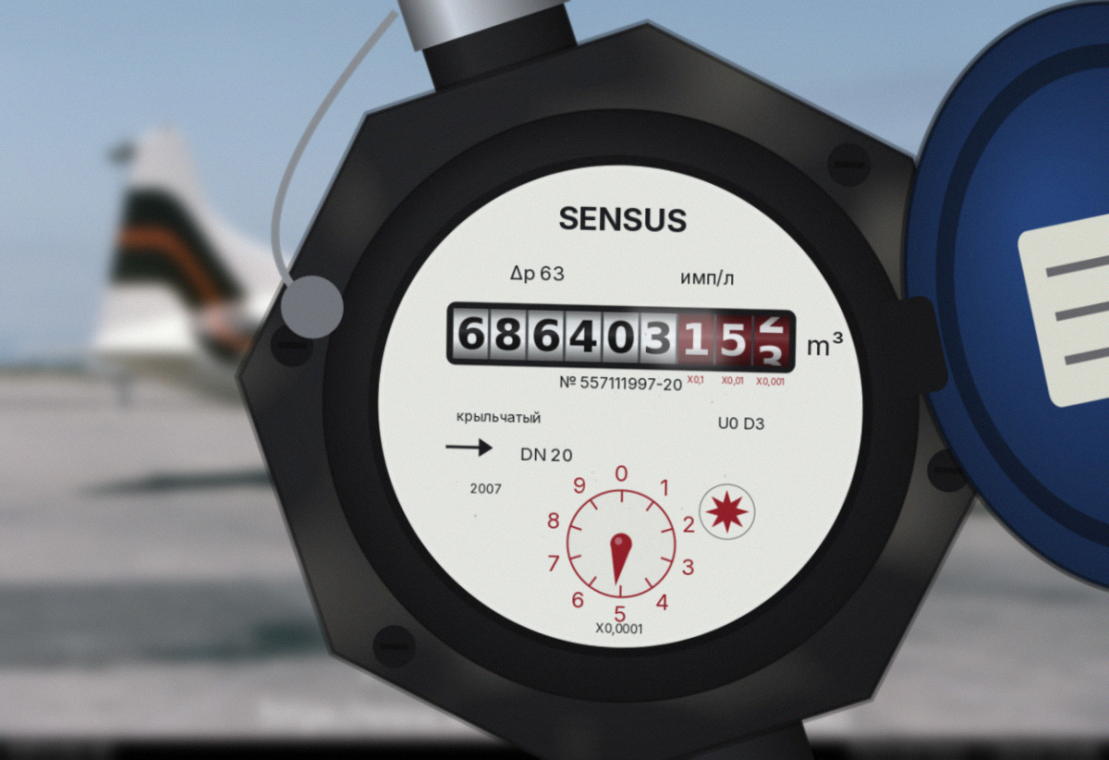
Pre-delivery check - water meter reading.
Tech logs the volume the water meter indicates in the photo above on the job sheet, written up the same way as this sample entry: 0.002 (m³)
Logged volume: 686403.1525 (m³)
